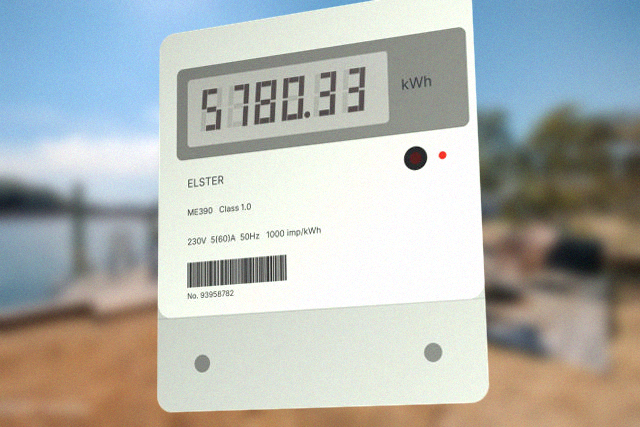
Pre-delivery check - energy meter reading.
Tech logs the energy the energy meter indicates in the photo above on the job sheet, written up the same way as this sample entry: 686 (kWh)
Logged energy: 5780.33 (kWh)
